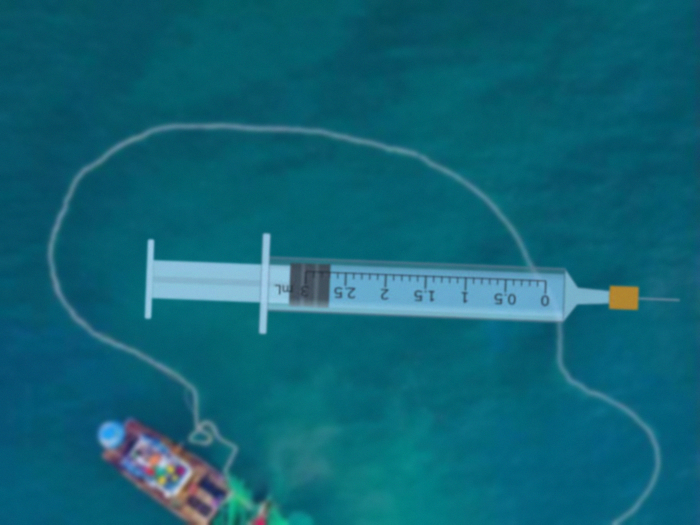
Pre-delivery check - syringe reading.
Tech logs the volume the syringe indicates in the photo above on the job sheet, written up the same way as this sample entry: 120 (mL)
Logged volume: 2.7 (mL)
